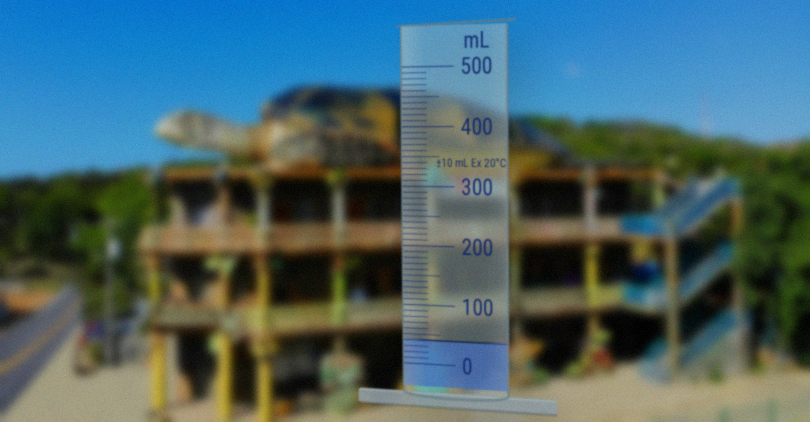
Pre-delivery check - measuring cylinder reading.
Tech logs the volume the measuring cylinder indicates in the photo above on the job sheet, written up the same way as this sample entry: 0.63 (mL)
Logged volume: 40 (mL)
